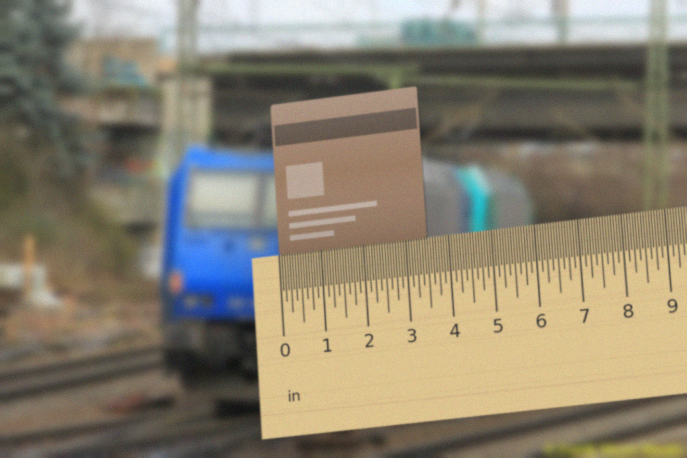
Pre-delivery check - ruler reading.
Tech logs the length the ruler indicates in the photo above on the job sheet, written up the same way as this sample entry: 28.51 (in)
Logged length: 3.5 (in)
